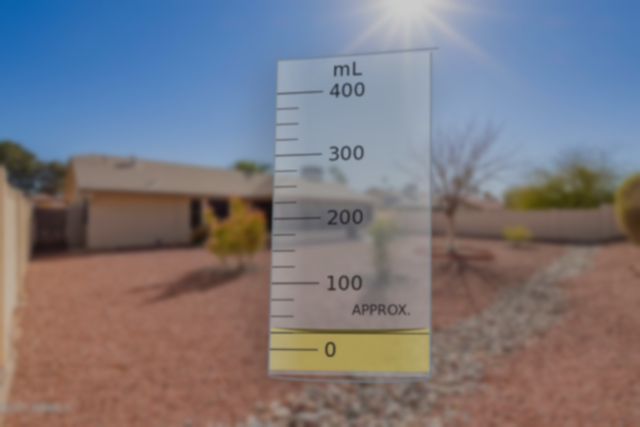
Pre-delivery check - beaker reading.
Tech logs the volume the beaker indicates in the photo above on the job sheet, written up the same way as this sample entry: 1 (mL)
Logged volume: 25 (mL)
